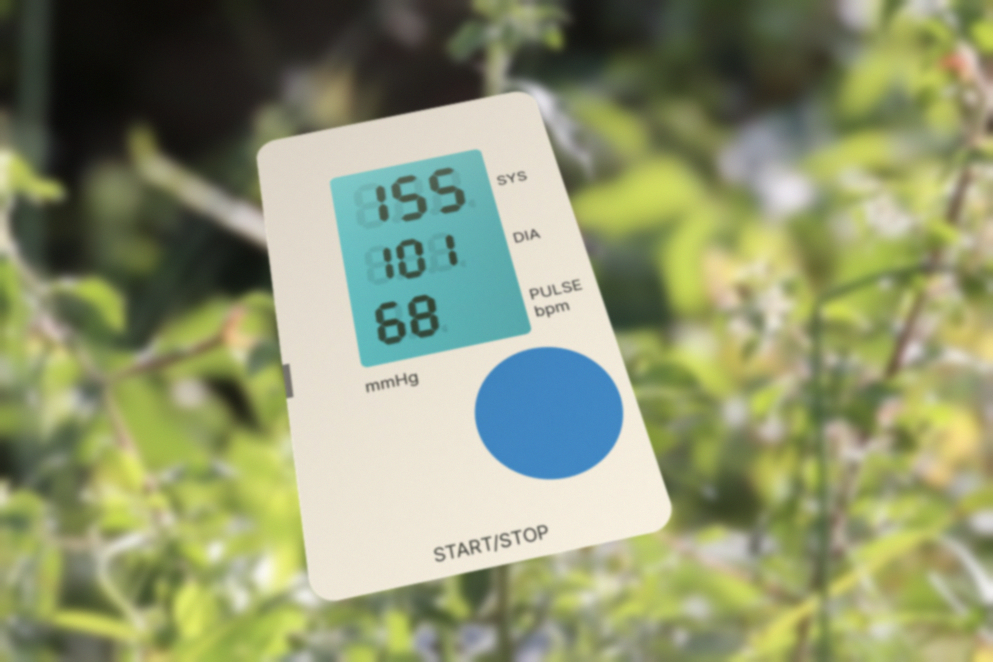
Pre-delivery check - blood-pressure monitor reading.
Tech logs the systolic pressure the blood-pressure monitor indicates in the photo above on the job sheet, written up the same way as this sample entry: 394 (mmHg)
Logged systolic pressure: 155 (mmHg)
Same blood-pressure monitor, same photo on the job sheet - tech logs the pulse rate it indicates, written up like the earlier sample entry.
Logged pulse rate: 68 (bpm)
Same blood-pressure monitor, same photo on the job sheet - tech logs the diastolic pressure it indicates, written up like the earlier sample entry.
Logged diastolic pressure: 101 (mmHg)
